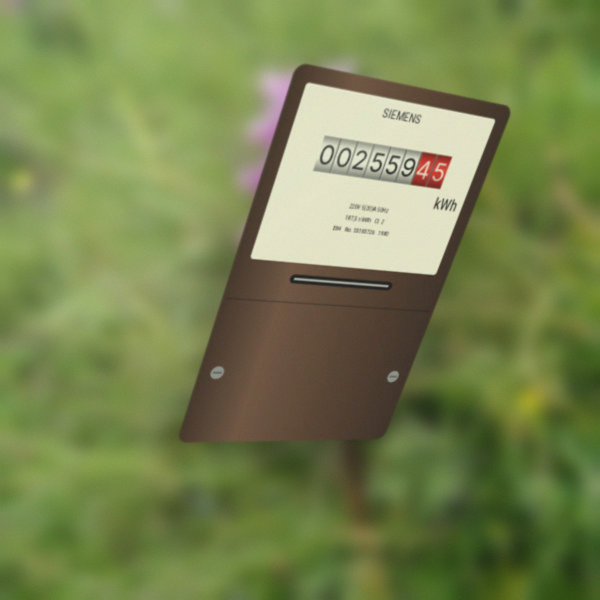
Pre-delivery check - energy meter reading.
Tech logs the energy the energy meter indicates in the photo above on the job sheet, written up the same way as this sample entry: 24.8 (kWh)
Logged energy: 2559.45 (kWh)
